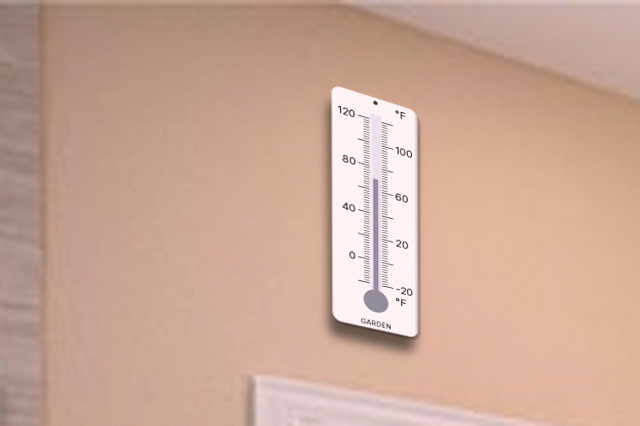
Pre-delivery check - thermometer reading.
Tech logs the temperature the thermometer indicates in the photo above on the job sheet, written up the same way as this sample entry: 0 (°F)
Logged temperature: 70 (°F)
